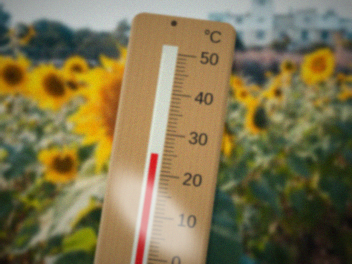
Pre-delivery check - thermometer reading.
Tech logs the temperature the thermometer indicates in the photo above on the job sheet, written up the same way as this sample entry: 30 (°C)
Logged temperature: 25 (°C)
